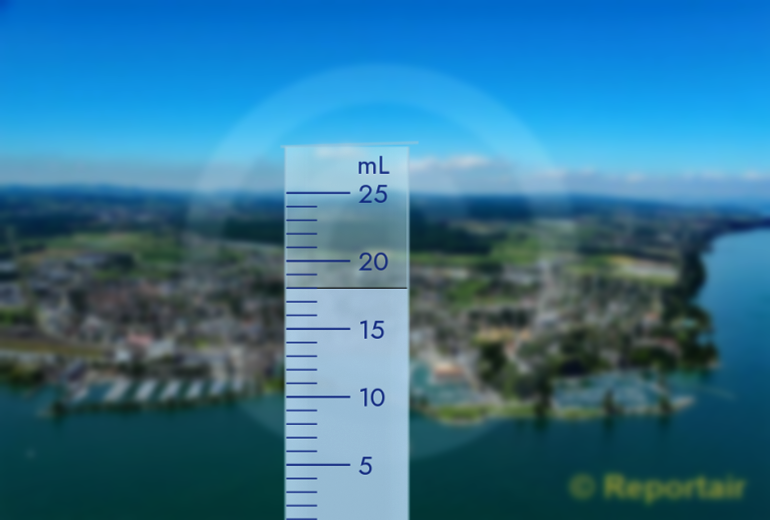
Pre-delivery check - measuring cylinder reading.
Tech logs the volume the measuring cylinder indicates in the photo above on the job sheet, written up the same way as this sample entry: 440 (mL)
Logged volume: 18 (mL)
